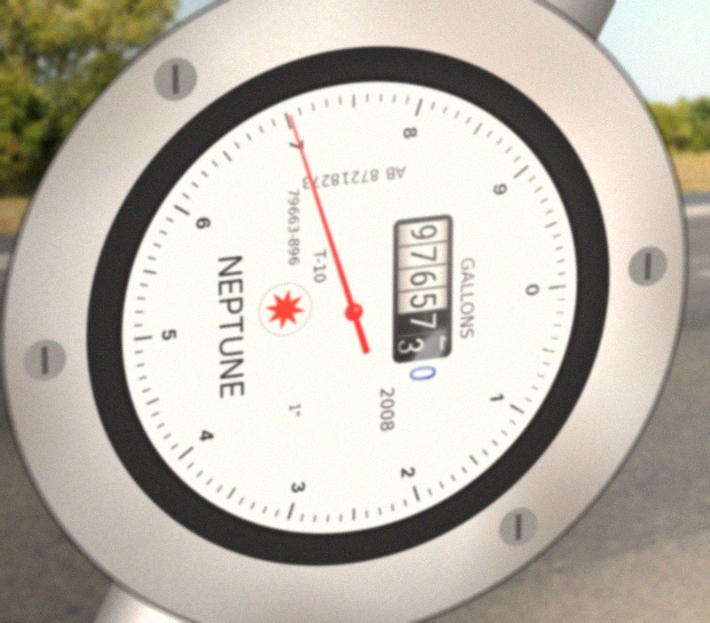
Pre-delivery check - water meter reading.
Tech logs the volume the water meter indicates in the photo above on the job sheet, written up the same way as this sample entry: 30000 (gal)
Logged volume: 9765727.0 (gal)
